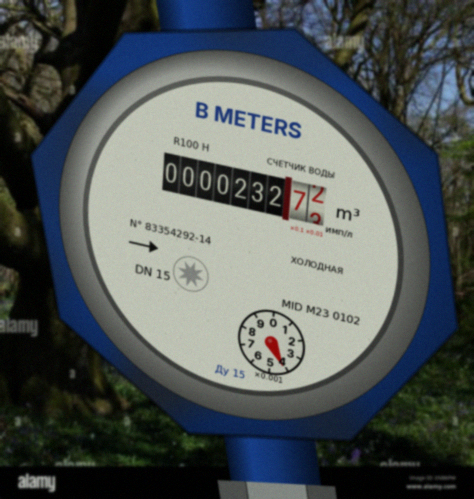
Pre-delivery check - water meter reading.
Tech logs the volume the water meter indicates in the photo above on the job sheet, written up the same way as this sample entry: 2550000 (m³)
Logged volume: 232.724 (m³)
